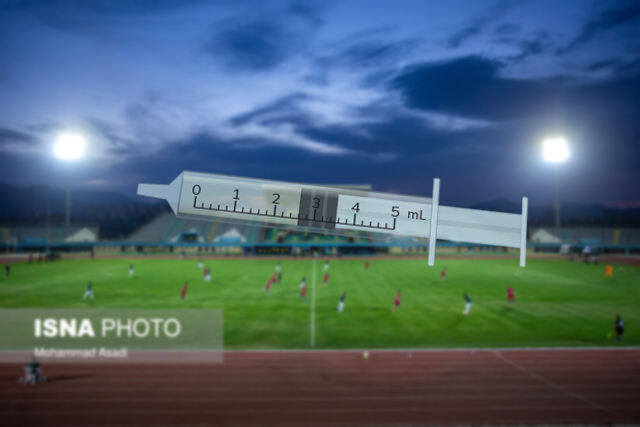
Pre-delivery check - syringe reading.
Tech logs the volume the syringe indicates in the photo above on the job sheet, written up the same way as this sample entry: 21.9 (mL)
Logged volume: 2.6 (mL)
